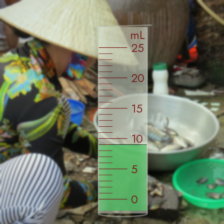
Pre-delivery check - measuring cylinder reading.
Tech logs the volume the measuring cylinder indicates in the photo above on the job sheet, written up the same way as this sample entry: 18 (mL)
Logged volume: 9 (mL)
